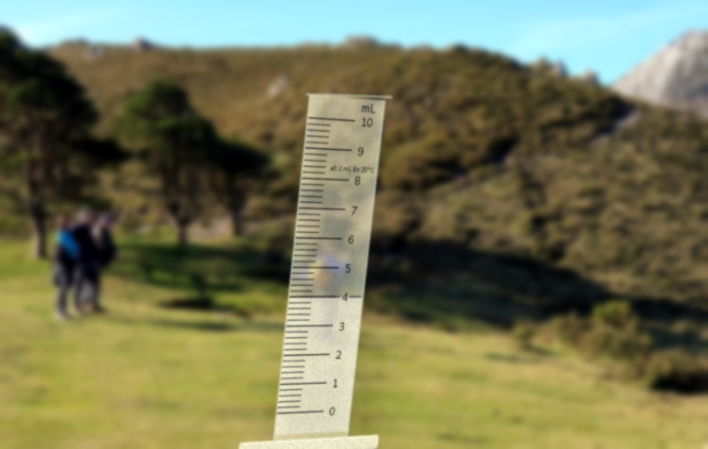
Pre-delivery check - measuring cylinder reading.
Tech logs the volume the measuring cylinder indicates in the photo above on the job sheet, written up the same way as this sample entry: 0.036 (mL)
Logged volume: 4 (mL)
